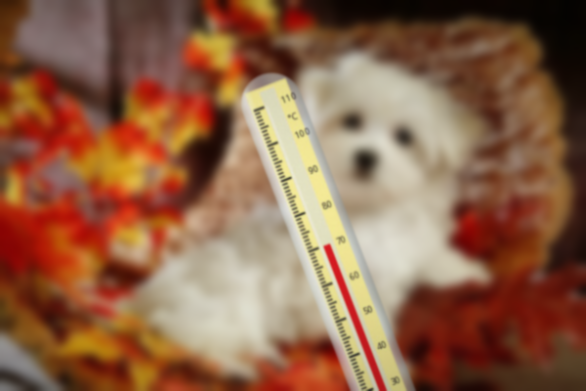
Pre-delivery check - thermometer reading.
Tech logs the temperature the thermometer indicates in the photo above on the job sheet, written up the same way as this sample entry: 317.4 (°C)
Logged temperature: 70 (°C)
